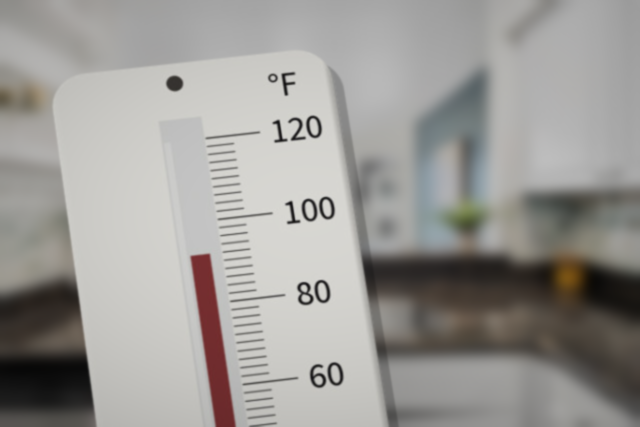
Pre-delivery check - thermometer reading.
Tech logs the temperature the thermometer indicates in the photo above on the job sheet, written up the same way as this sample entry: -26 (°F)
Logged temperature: 92 (°F)
